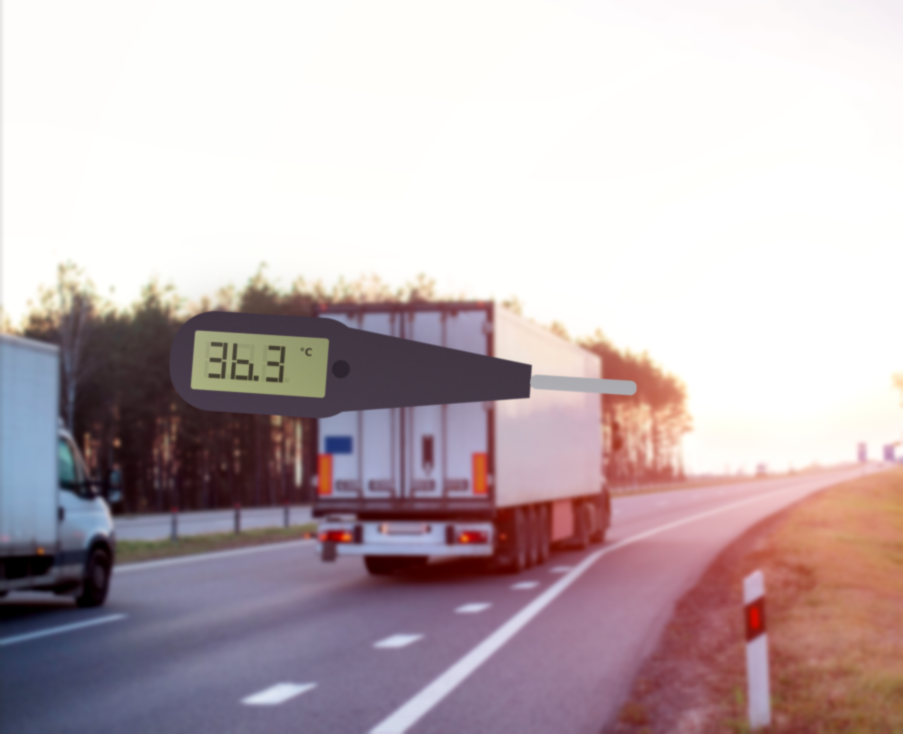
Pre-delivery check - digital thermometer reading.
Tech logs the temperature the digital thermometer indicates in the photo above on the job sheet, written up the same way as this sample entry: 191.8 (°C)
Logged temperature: 36.3 (°C)
